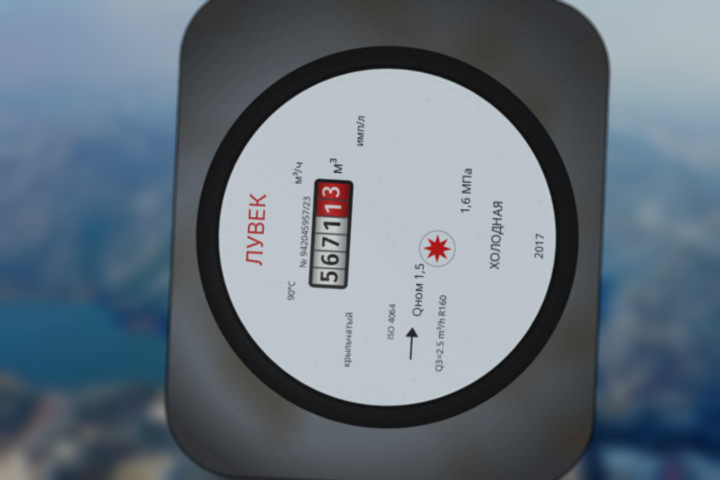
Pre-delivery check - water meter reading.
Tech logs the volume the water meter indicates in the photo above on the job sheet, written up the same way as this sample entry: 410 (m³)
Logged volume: 5671.13 (m³)
